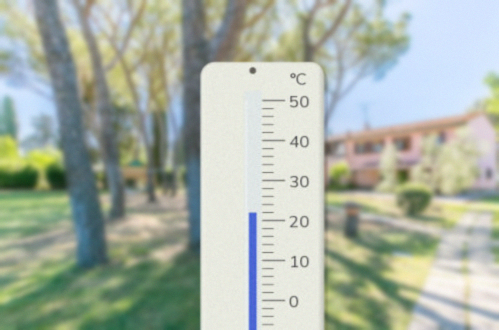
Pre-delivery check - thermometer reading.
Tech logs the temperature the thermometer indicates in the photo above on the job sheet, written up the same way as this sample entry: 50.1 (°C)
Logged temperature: 22 (°C)
